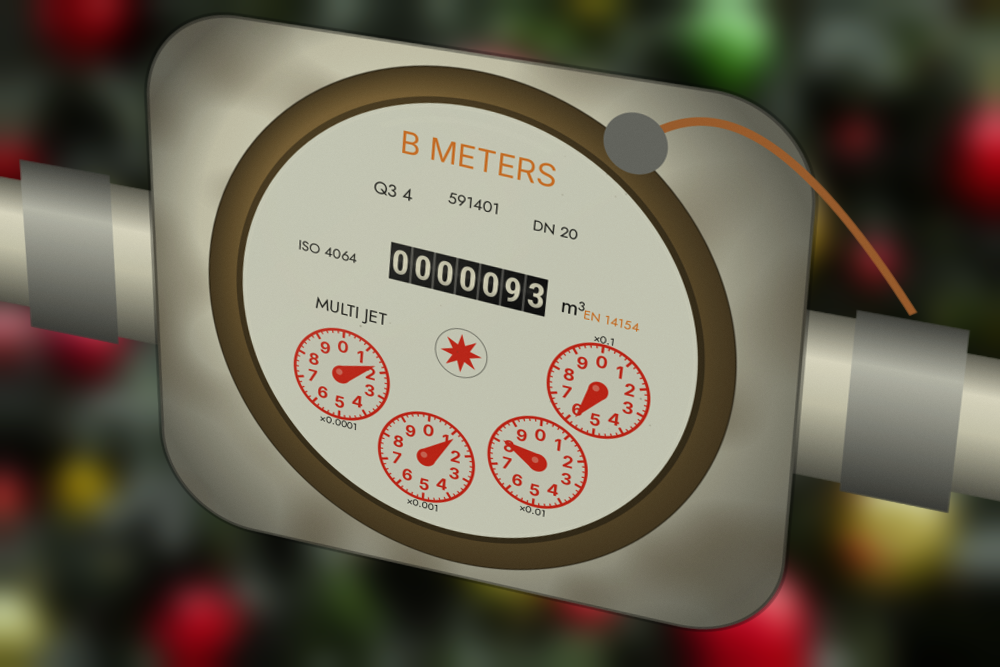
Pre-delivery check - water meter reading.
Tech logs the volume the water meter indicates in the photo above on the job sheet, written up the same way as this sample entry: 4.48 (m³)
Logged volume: 93.5811 (m³)
